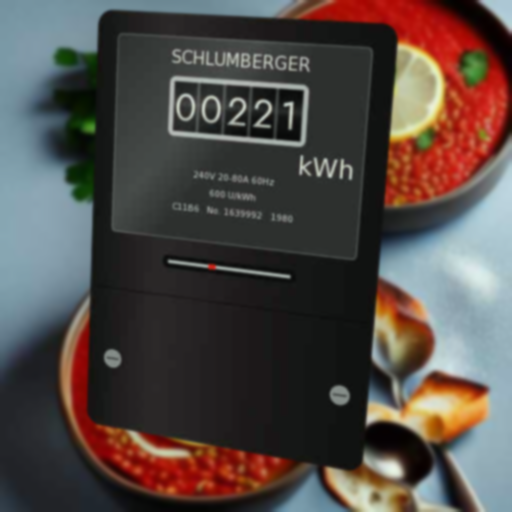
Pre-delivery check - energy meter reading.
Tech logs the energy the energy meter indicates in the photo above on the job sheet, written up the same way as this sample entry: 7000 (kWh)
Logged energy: 221 (kWh)
